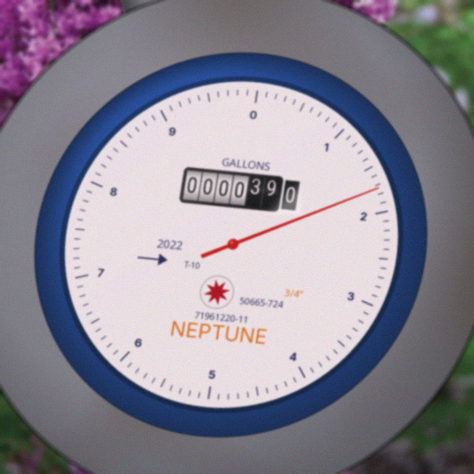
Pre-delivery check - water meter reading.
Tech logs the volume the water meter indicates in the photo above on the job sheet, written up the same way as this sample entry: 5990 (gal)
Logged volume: 391.7 (gal)
